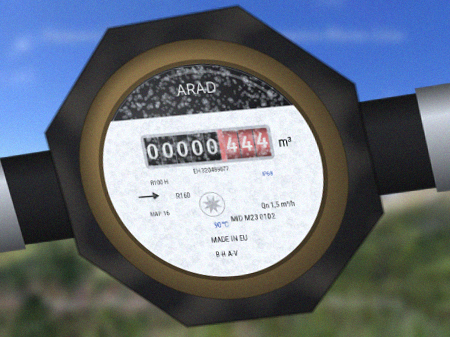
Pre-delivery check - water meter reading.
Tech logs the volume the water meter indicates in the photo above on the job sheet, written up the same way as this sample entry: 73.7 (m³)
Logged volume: 0.444 (m³)
